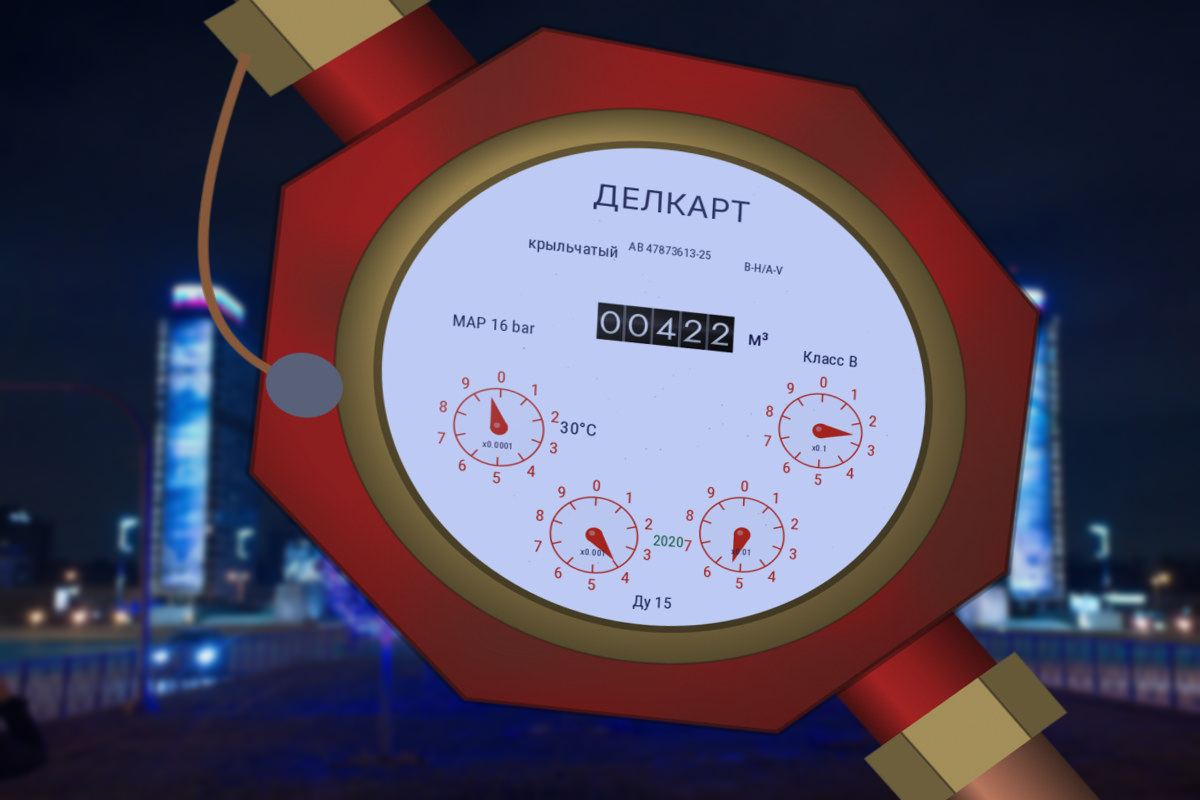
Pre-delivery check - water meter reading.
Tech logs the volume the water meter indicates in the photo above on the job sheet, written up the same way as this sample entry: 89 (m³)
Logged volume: 422.2539 (m³)
